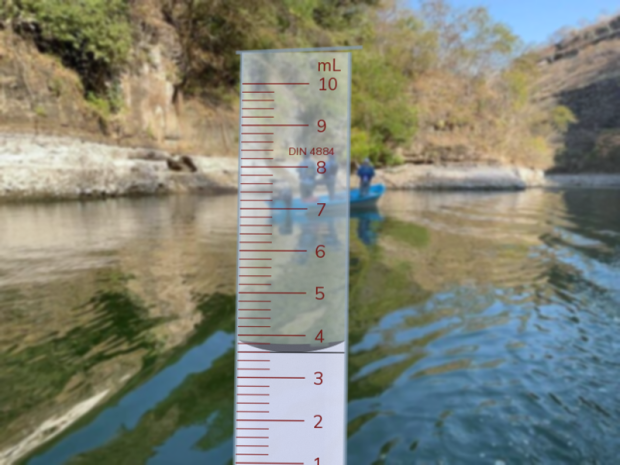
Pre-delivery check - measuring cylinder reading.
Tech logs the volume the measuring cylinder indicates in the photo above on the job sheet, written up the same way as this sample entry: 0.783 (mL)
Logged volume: 3.6 (mL)
